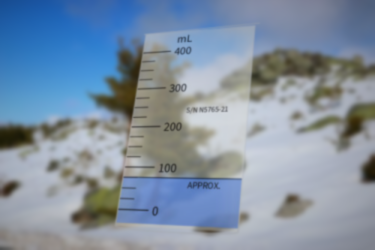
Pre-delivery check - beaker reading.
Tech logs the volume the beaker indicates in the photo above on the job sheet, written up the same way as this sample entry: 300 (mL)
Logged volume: 75 (mL)
